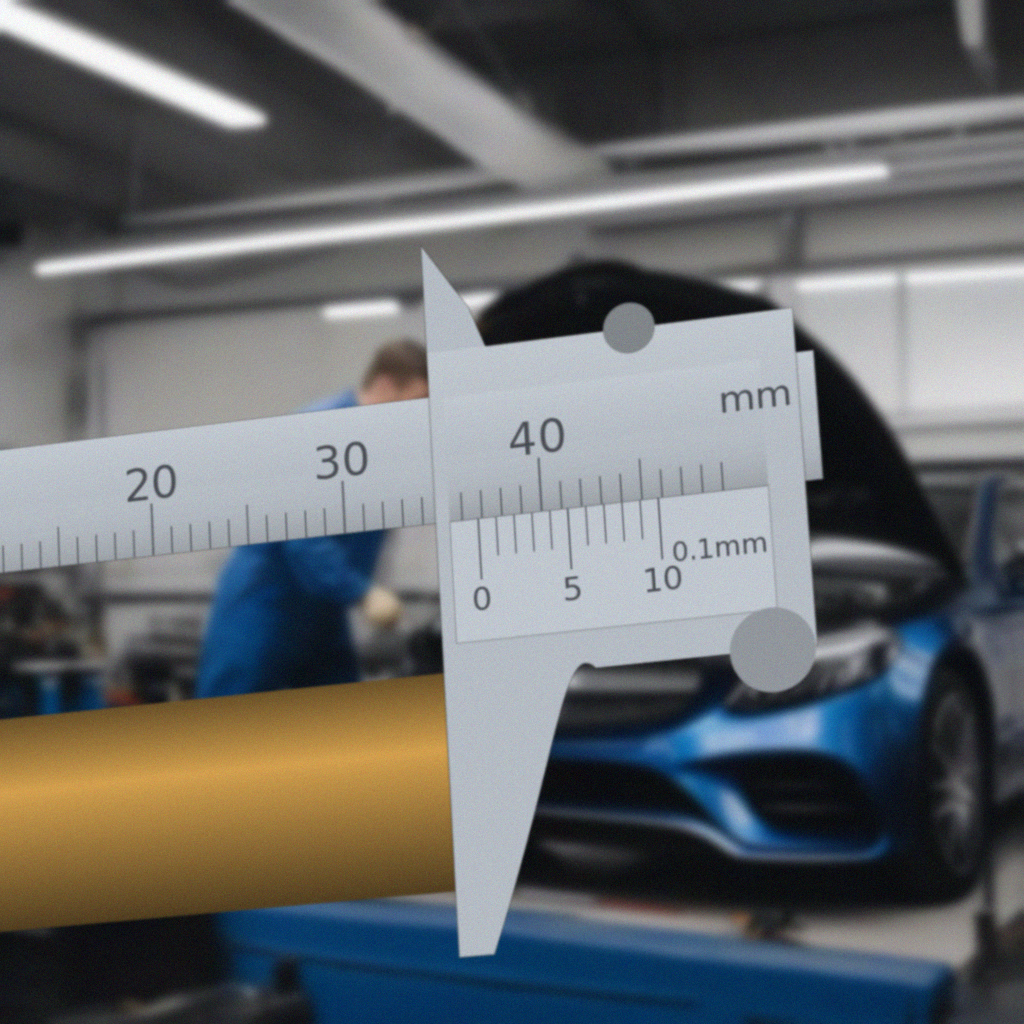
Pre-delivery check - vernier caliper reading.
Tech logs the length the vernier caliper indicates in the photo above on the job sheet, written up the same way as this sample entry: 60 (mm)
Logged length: 36.8 (mm)
